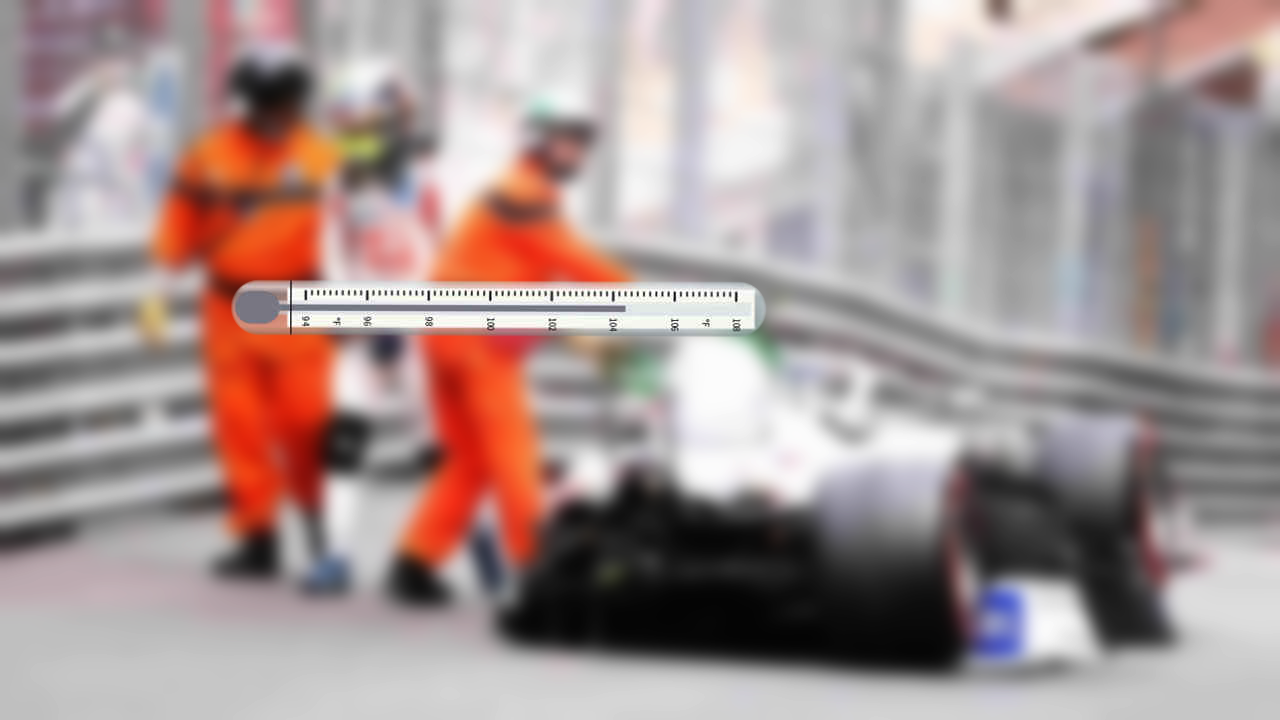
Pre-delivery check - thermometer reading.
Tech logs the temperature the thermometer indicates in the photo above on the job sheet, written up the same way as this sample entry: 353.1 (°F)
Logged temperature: 104.4 (°F)
